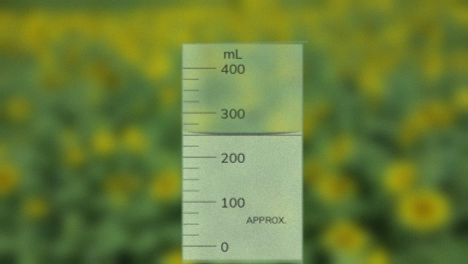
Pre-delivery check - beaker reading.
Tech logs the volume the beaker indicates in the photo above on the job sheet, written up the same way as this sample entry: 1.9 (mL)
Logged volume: 250 (mL)
